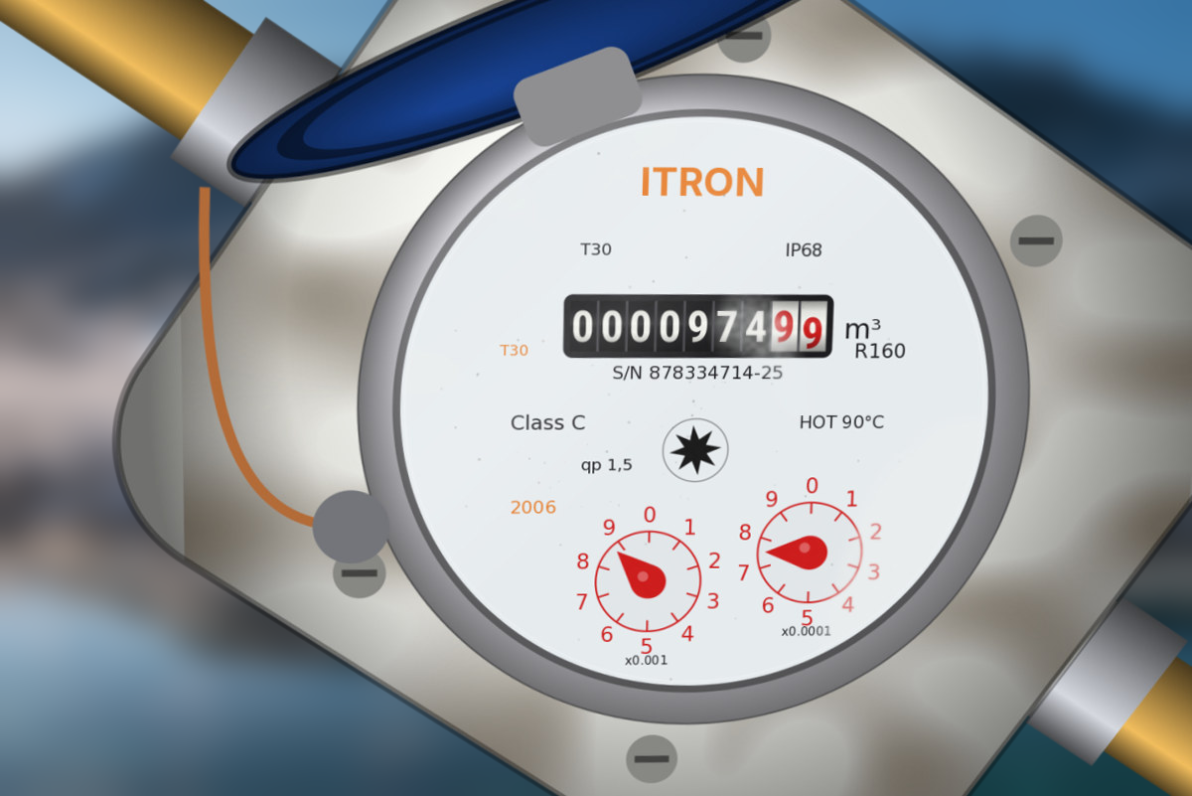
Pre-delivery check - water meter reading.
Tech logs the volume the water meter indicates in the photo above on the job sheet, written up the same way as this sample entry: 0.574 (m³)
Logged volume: 974.9887 (m³)
